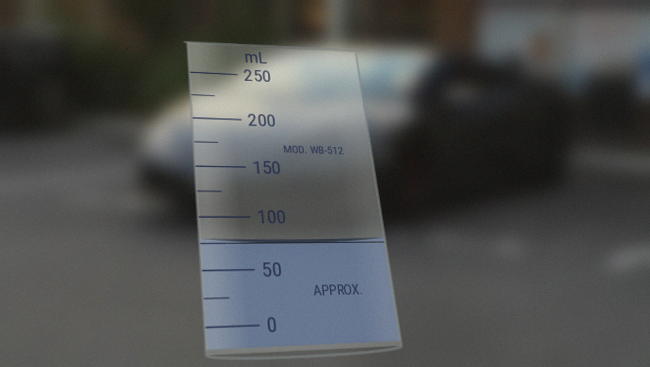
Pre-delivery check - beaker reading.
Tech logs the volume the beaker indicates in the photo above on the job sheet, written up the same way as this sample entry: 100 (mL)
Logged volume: 75 (mL)
